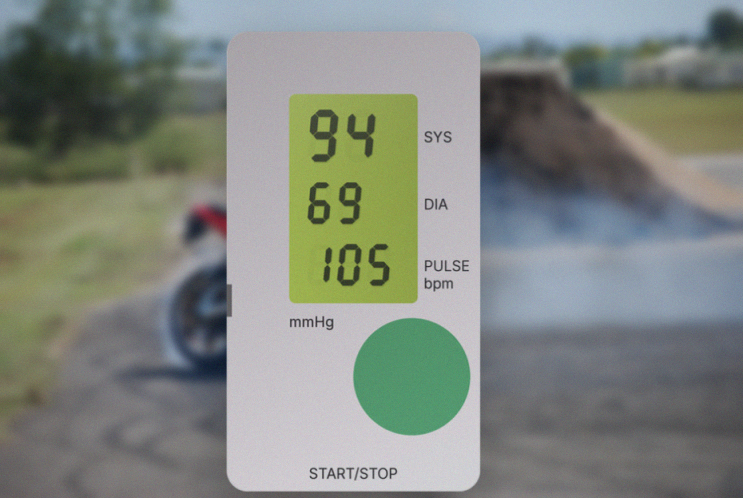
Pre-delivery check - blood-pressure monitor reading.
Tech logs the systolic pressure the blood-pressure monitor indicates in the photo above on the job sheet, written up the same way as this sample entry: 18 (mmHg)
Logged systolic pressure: 94 (mmHg)
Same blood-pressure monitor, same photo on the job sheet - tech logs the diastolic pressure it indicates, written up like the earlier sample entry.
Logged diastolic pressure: 69 (mmHg)
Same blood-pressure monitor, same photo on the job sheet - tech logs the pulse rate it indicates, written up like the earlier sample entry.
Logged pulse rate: 105 (bpm)
